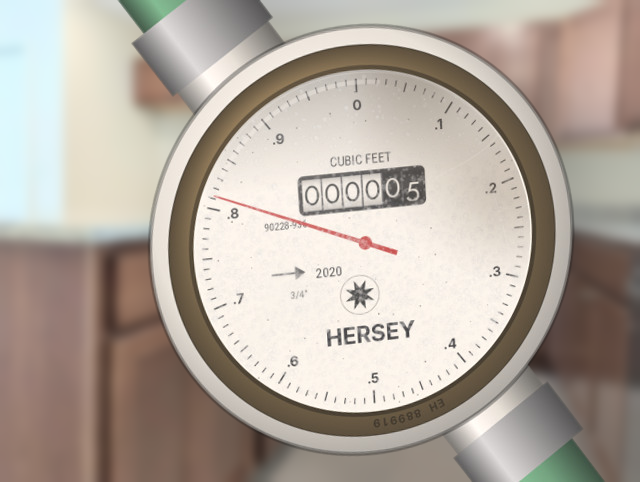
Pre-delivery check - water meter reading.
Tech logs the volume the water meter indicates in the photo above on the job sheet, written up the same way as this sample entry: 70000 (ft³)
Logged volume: 4.81 (ft³)
